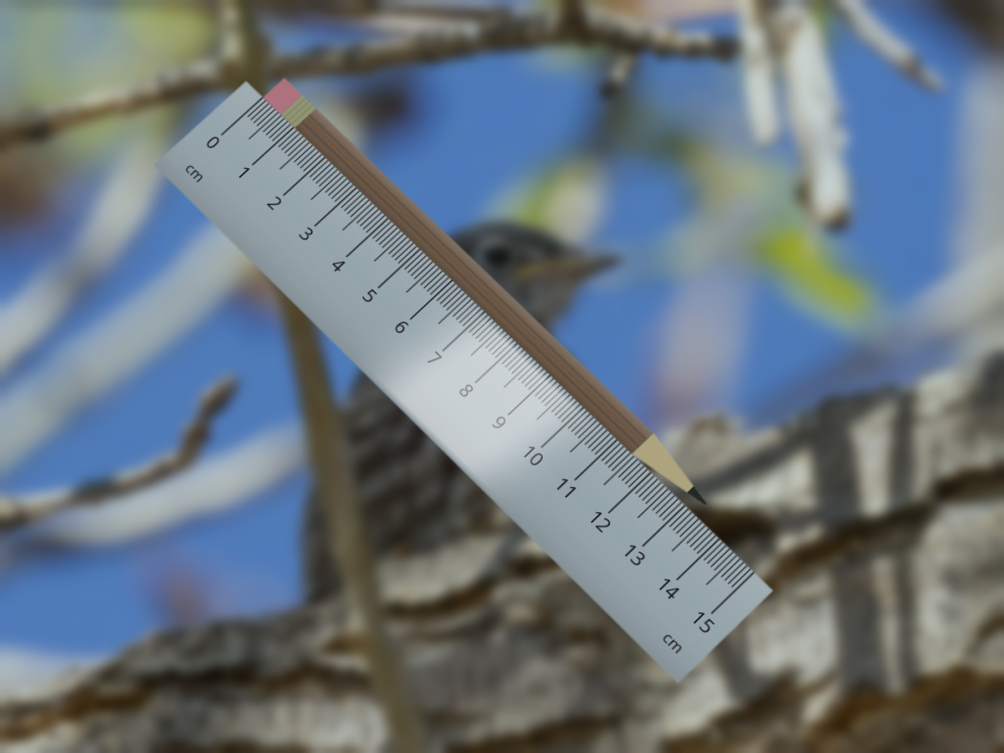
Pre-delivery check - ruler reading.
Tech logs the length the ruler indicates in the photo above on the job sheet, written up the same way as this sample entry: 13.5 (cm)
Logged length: 13.3 (cm)
